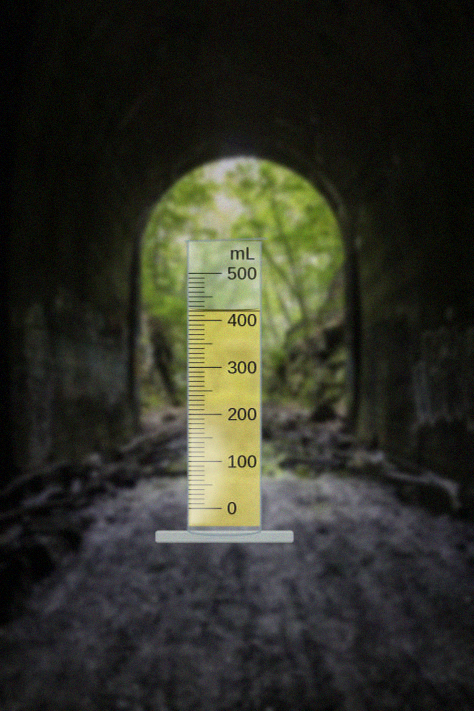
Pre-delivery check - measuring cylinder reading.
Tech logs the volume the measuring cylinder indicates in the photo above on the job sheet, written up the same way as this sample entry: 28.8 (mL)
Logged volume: 420 (mL)
